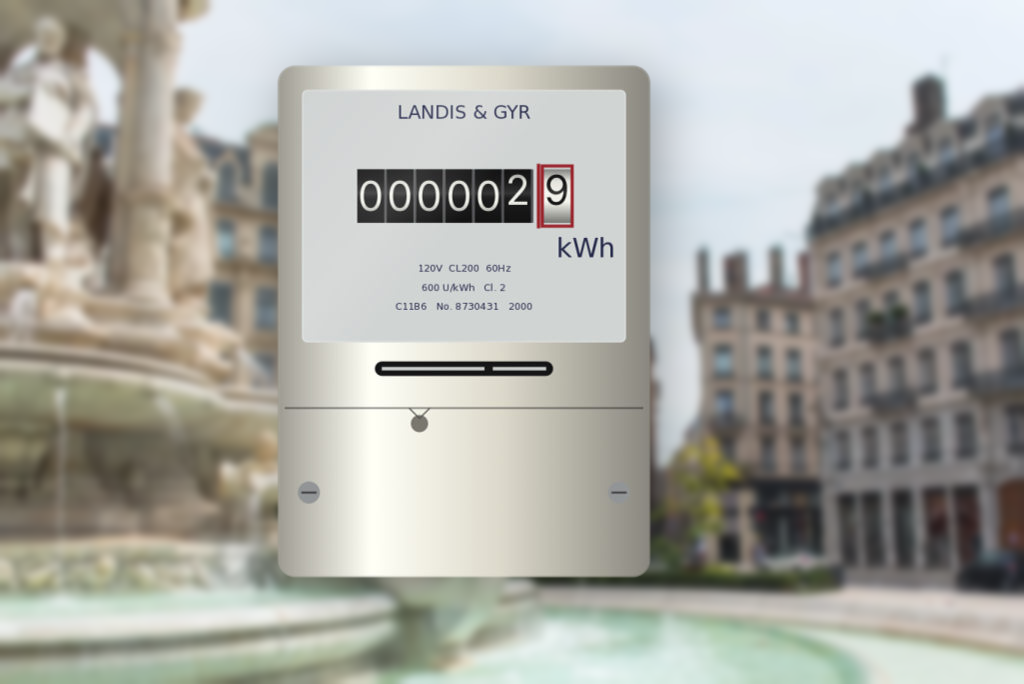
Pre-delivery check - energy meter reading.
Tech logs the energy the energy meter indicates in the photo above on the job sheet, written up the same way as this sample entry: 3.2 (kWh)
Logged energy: 2.9 (kWh)
